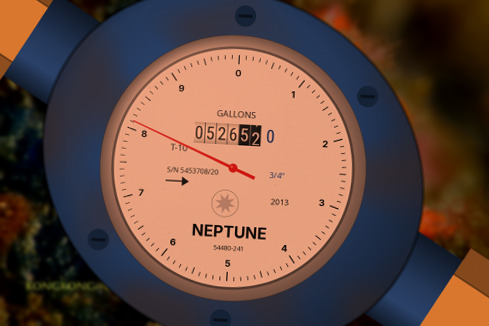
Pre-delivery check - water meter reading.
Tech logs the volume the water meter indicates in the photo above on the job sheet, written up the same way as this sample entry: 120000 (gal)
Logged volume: 526518.1 (gal)
